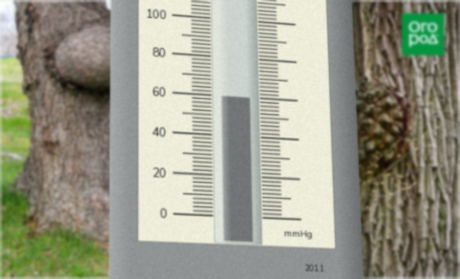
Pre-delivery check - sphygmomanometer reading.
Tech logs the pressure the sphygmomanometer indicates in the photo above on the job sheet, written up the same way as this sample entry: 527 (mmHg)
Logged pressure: 60 (mmHg)
